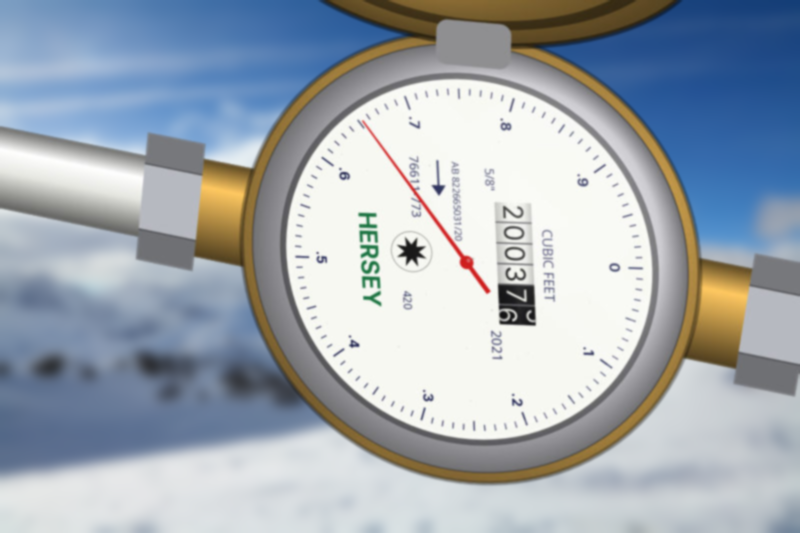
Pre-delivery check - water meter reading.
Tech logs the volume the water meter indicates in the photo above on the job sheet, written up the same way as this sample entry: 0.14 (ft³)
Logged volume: 200375.65 (ft³)
